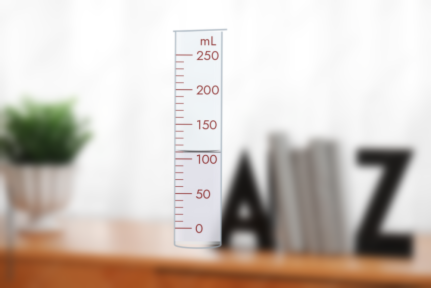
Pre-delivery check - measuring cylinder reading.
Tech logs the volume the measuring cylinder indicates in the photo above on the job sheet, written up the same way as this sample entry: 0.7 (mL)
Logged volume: 110 (mL)
